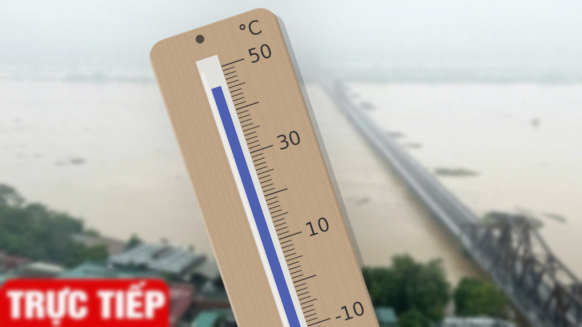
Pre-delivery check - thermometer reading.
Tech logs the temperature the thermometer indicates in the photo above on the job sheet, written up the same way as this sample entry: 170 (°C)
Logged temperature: 46 (°C)
